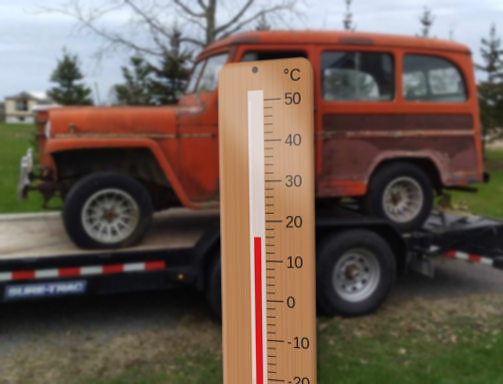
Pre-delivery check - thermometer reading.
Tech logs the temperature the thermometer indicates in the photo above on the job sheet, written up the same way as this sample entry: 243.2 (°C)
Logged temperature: 16 (°C)
